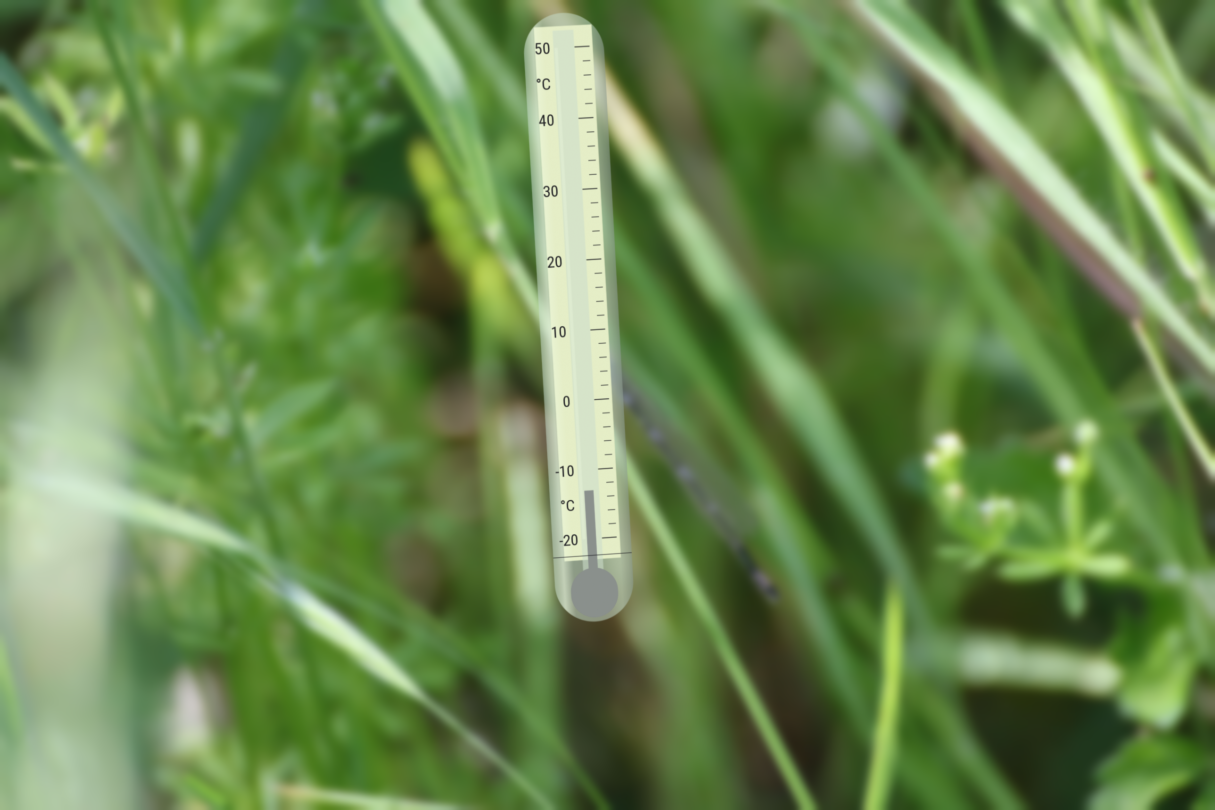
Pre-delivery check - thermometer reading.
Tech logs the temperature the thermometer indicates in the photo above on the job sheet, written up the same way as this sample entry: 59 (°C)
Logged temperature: -13 (°C)
